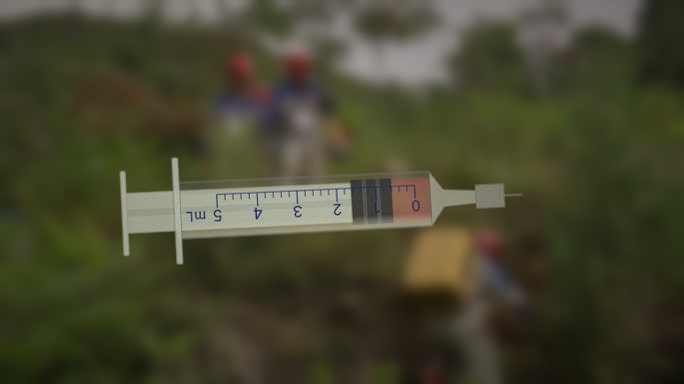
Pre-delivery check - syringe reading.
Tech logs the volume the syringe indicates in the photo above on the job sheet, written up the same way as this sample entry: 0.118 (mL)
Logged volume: 0.6 (mL)
